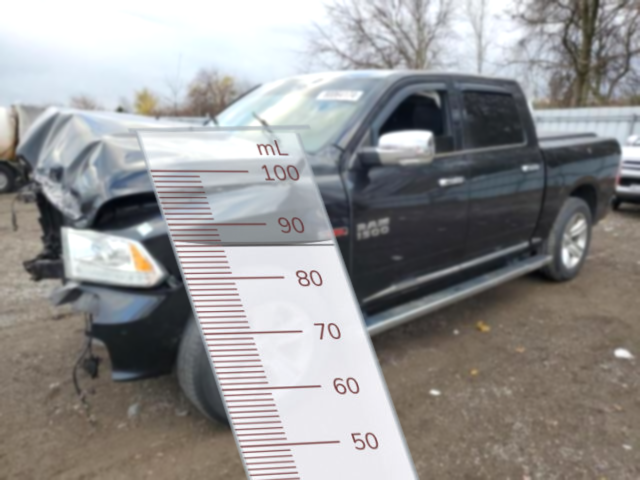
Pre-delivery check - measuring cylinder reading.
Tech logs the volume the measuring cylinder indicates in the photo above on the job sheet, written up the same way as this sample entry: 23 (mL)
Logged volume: 86 (mL)
